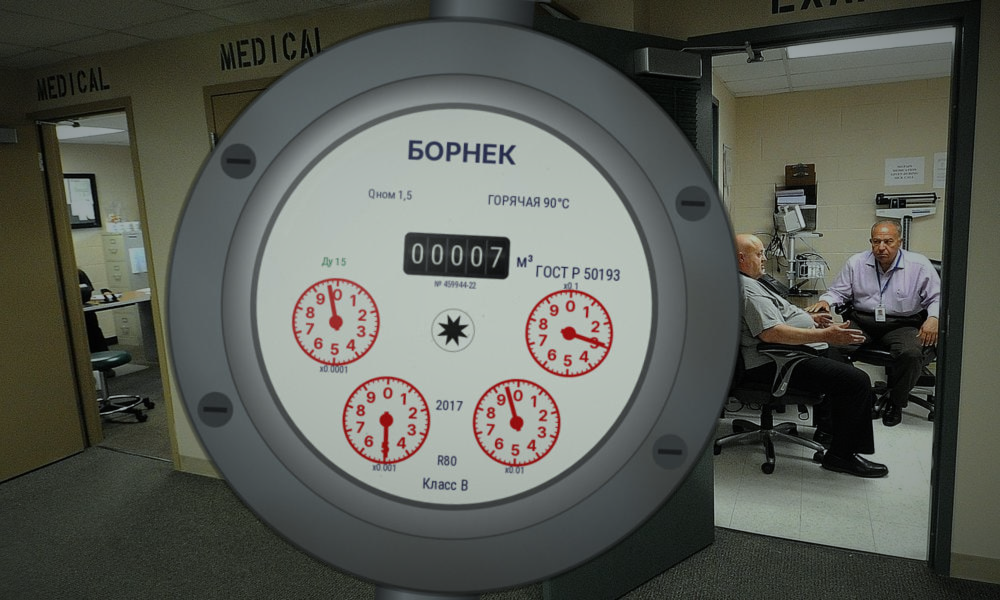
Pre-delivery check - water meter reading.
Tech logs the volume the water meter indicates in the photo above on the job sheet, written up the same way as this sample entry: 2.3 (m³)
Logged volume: 7.2949 (m³)
